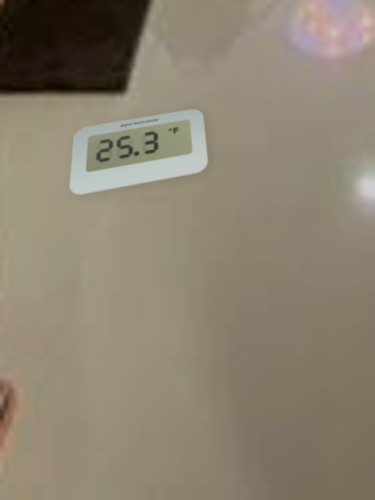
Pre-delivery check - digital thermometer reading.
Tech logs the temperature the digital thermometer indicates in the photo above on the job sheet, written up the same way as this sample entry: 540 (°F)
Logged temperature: 25.3 (°F)
